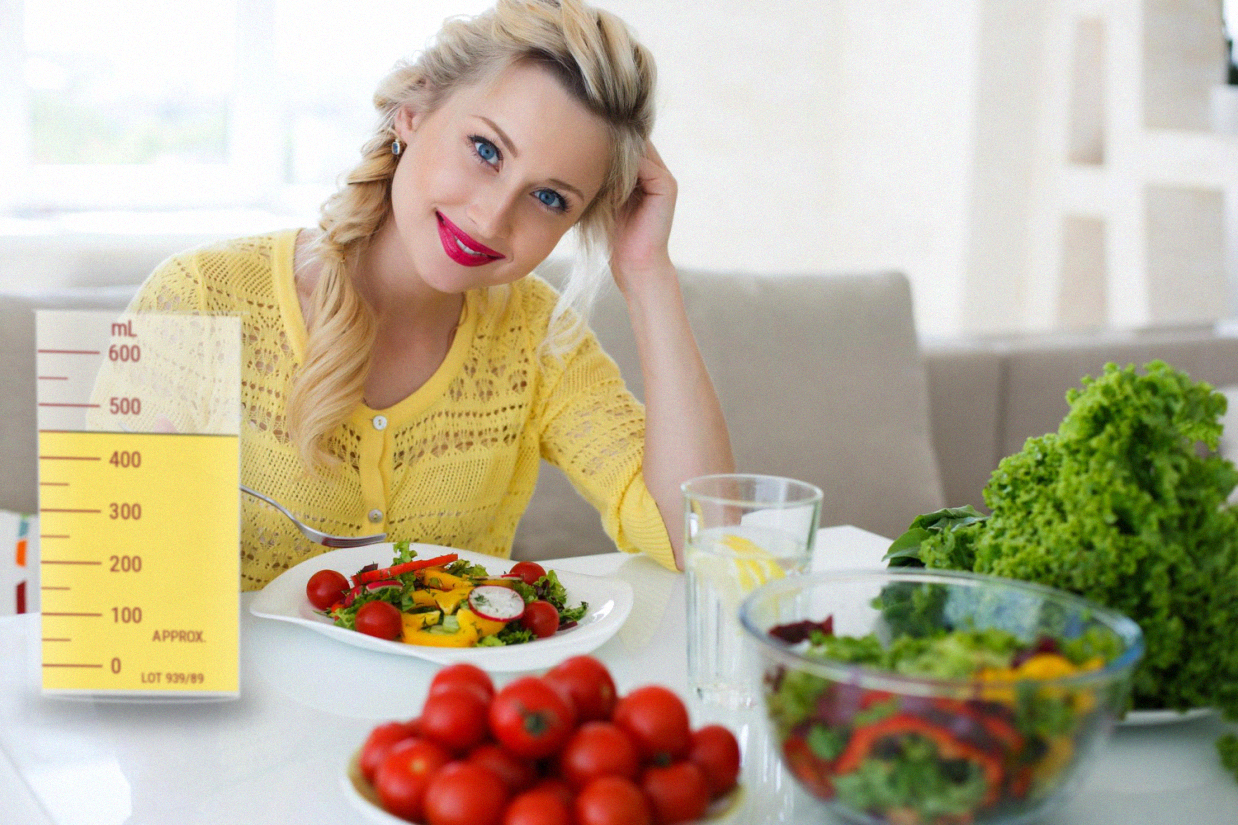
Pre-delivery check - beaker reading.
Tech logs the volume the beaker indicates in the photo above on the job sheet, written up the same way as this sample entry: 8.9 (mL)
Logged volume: 450 (mL)
